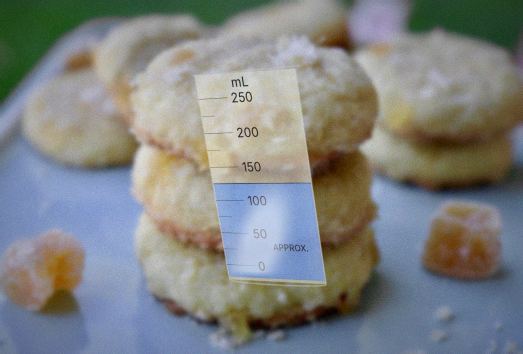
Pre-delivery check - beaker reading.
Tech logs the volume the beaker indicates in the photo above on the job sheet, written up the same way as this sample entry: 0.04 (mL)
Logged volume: 125 (mL)
